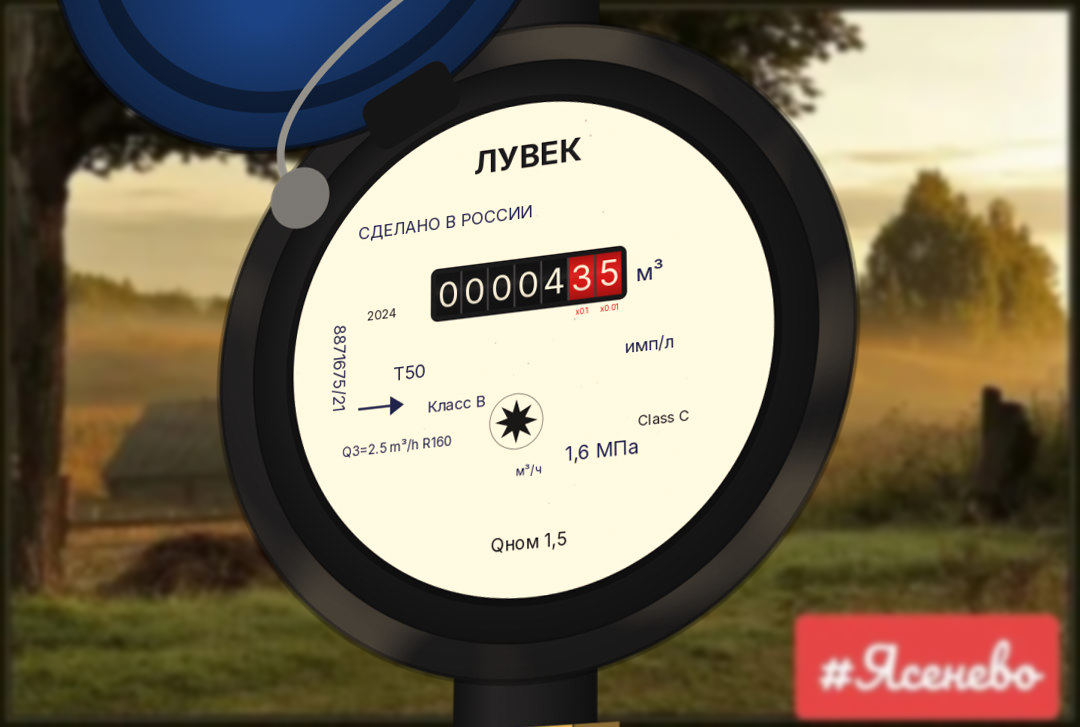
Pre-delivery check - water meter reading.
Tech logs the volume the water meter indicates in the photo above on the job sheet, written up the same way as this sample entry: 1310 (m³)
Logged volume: 4.35 (m³)
